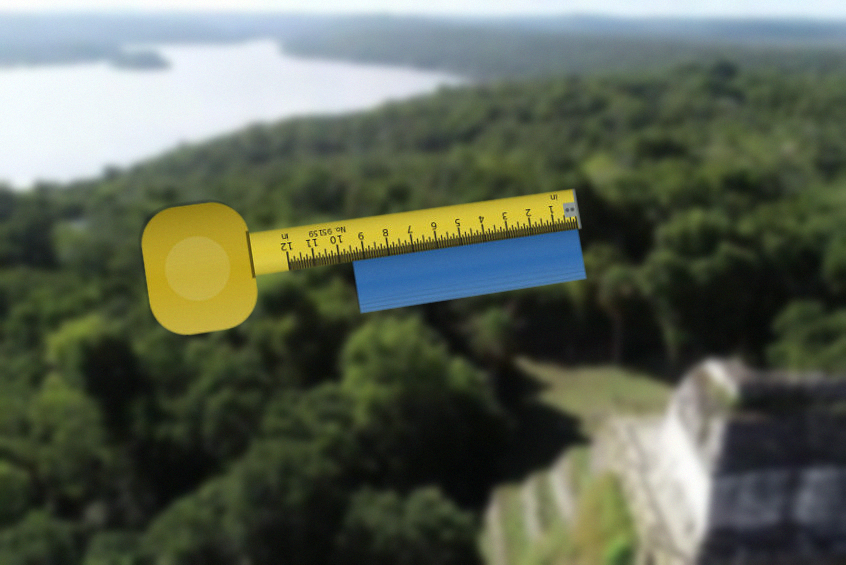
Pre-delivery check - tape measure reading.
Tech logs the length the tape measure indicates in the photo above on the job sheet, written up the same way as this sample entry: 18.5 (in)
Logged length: 9.5 (in)
